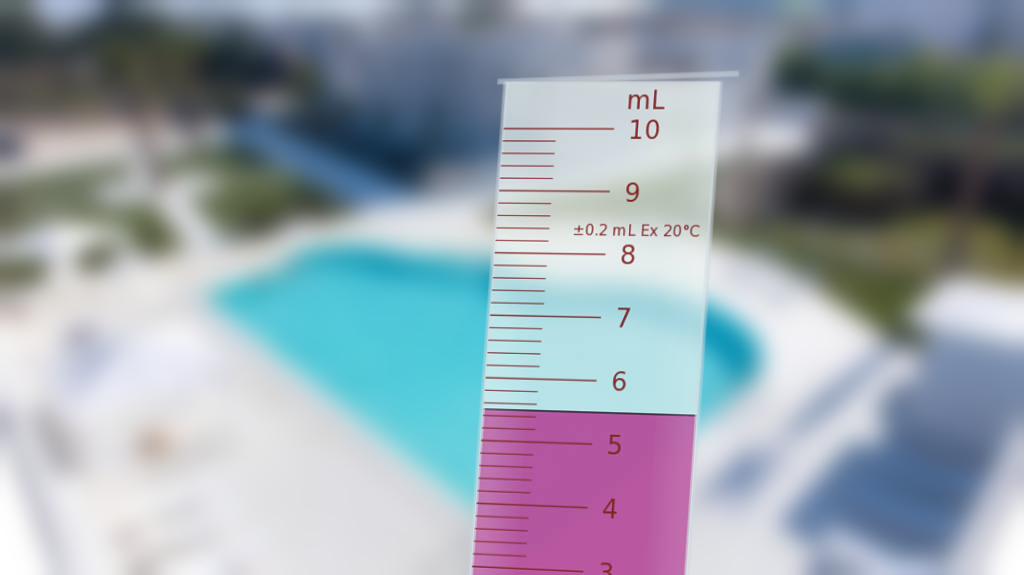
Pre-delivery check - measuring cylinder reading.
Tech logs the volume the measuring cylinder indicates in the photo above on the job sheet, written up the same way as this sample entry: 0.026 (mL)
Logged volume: 5.5 (mL)
